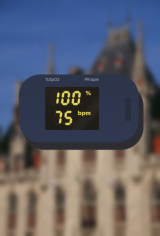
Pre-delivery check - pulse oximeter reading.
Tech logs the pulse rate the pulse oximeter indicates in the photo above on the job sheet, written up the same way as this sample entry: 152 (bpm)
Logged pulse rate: 75 (bpm)
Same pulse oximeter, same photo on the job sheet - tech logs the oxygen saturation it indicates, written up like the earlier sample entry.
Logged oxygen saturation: 100 (%)
